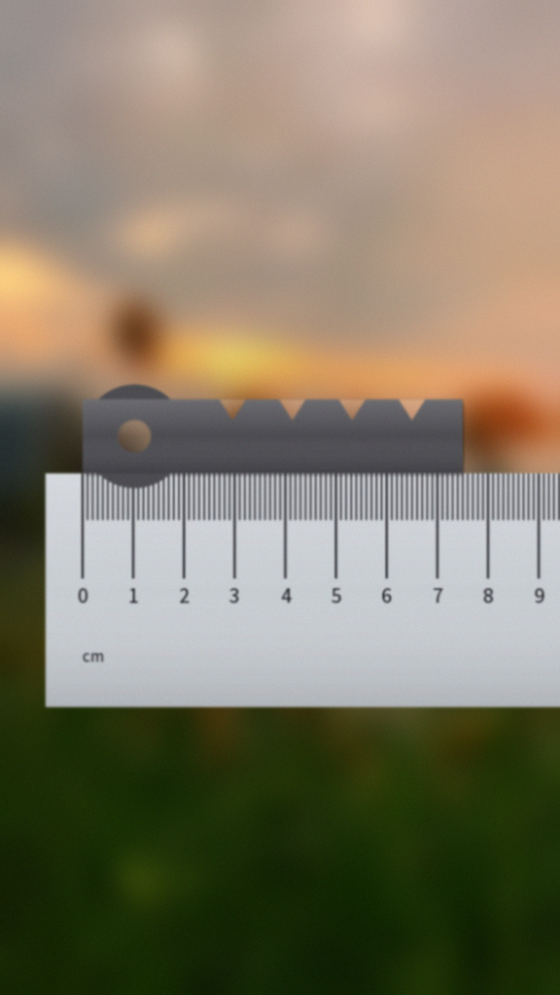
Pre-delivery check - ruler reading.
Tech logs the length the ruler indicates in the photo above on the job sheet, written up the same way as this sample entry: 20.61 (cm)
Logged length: 7.5 (cm)
